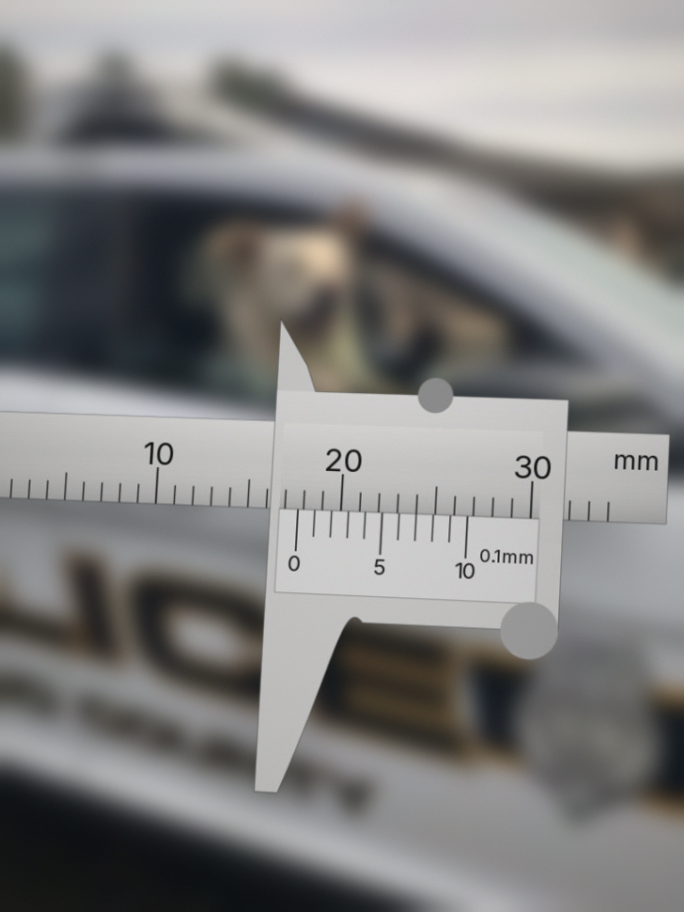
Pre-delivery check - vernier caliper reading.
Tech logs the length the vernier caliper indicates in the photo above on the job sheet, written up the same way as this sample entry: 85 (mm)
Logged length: 17.7 (mm)
